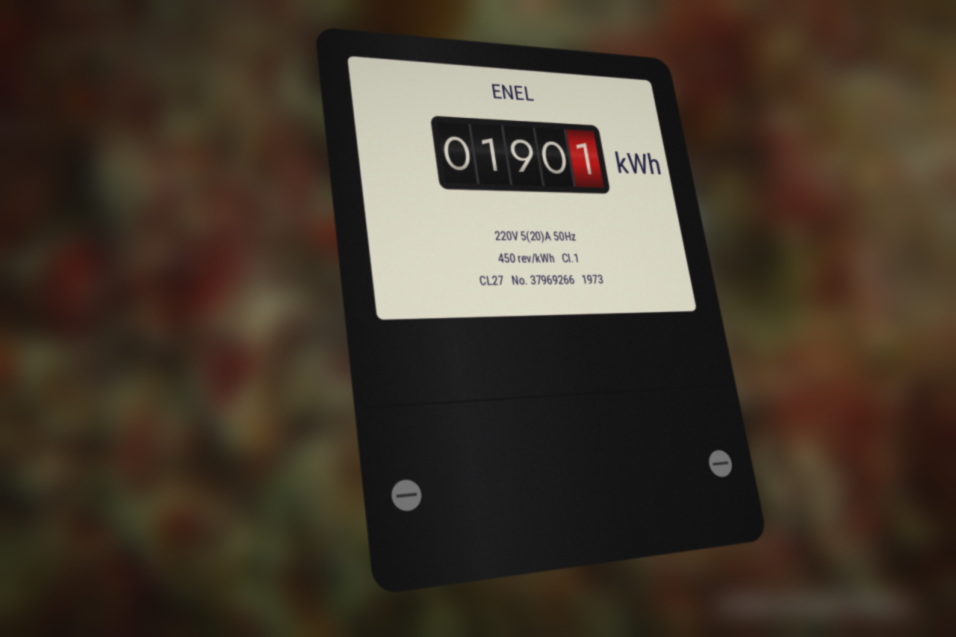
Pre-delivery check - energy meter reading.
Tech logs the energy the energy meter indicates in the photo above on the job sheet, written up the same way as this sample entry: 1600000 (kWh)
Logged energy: 190.1 (kWh)
